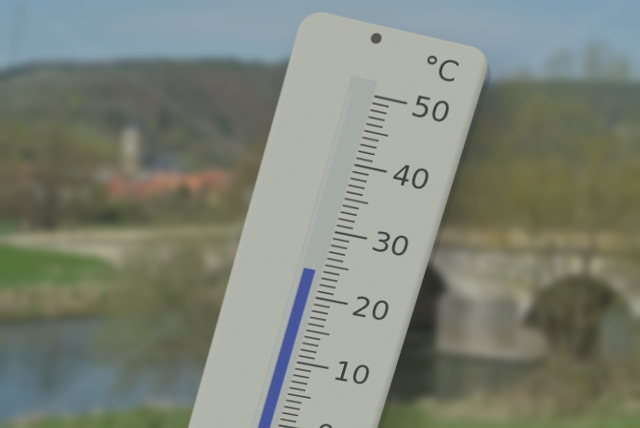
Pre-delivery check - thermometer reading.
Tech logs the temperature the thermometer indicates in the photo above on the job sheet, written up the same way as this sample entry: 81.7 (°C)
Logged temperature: 24 (°C)
